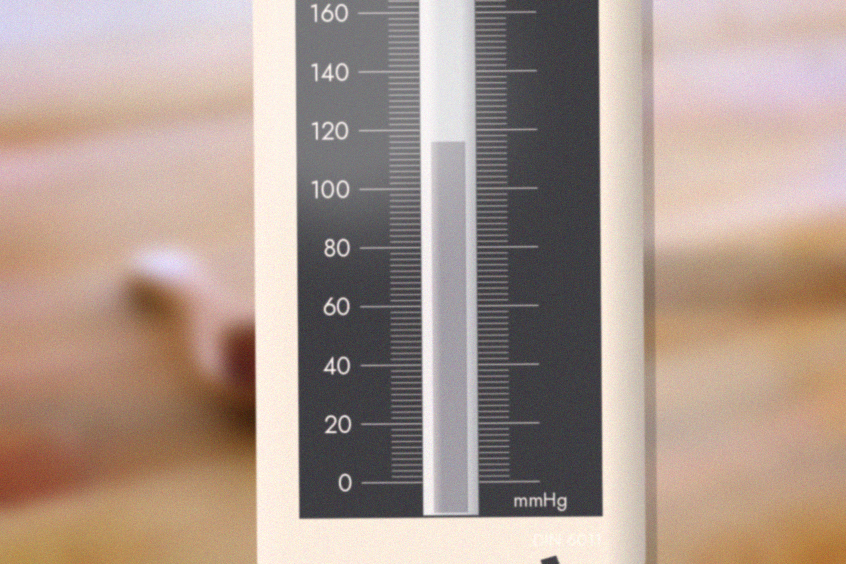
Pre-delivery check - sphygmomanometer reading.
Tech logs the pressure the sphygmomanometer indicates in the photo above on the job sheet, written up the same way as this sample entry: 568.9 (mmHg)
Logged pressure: 116 (mmHg)
